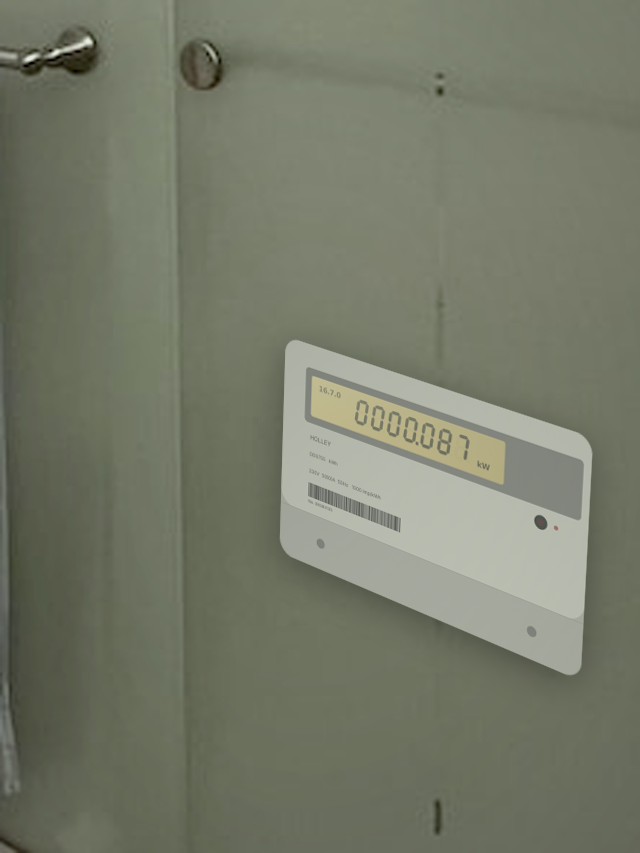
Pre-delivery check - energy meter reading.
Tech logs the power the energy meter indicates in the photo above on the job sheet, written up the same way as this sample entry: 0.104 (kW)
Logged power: 0.087 (kW)
